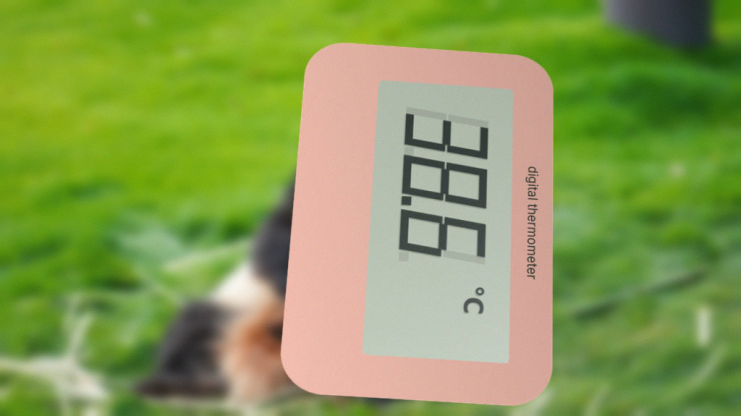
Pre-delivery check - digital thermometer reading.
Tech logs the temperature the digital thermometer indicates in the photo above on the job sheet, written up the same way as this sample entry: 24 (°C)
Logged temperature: 38.6 (°C)
